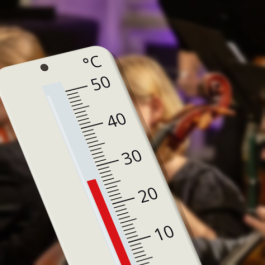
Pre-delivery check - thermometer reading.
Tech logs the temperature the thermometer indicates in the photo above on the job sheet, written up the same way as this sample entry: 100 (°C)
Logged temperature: 27 (°C)
